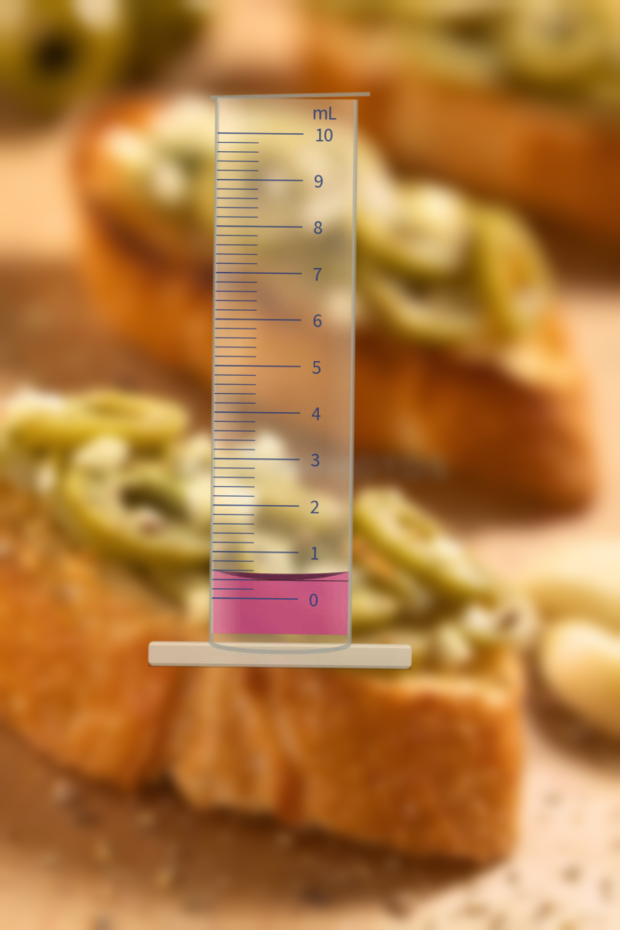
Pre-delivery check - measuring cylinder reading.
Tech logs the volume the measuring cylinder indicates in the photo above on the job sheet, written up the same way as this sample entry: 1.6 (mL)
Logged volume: 0.4 (mL)
